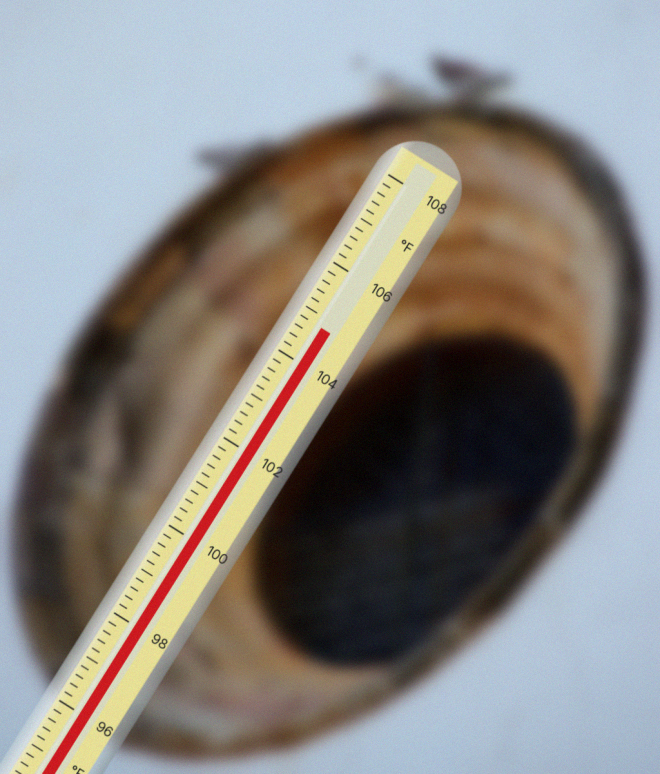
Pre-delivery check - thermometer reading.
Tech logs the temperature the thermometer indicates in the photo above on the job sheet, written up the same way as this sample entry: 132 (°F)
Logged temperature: 104.8 (°F)
